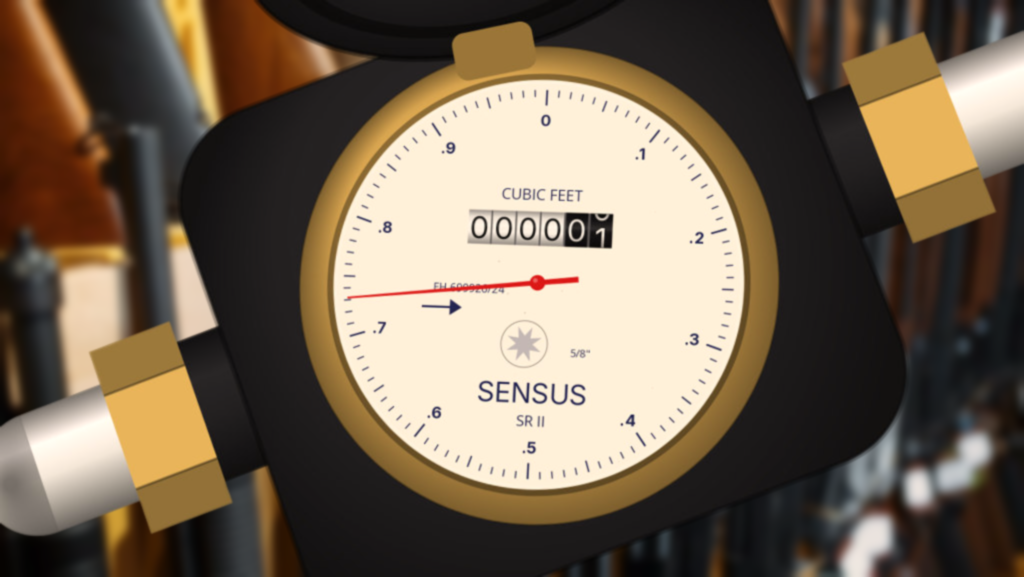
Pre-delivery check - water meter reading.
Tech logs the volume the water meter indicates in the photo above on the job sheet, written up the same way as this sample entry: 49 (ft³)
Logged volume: 0.73 (ft³)
